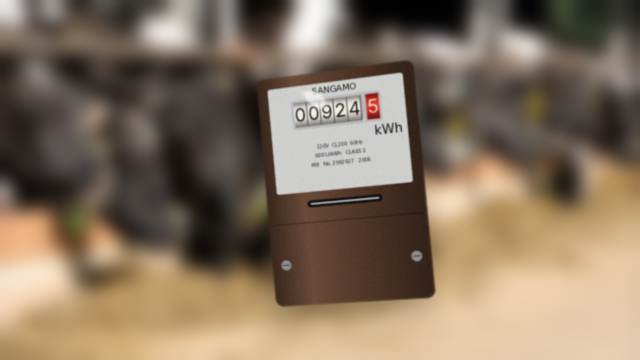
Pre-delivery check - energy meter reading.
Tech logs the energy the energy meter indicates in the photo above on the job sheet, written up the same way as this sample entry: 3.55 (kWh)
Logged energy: 924.5 (kWh)
